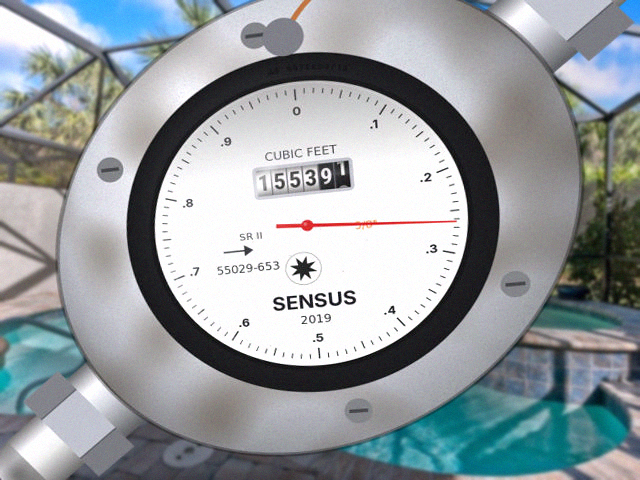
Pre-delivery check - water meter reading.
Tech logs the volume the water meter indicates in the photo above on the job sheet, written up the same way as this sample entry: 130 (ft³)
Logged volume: 155391.26 (ft³)
